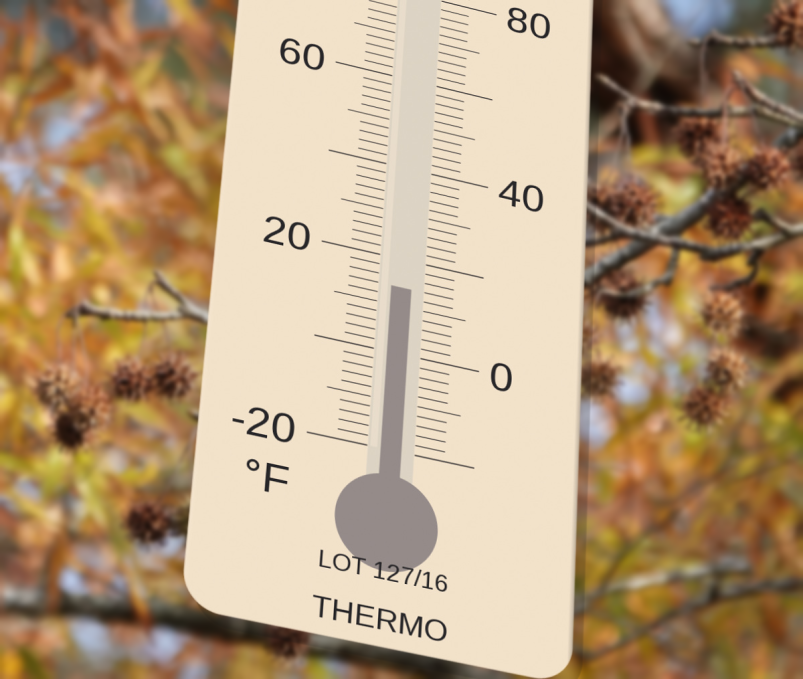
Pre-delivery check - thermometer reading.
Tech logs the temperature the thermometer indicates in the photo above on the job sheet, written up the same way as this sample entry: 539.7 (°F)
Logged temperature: 14 (°F)
